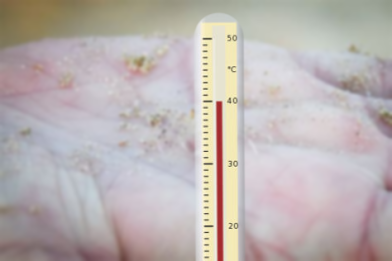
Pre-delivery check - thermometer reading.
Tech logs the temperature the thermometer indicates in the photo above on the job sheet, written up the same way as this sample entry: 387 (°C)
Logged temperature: 40 (°C)
